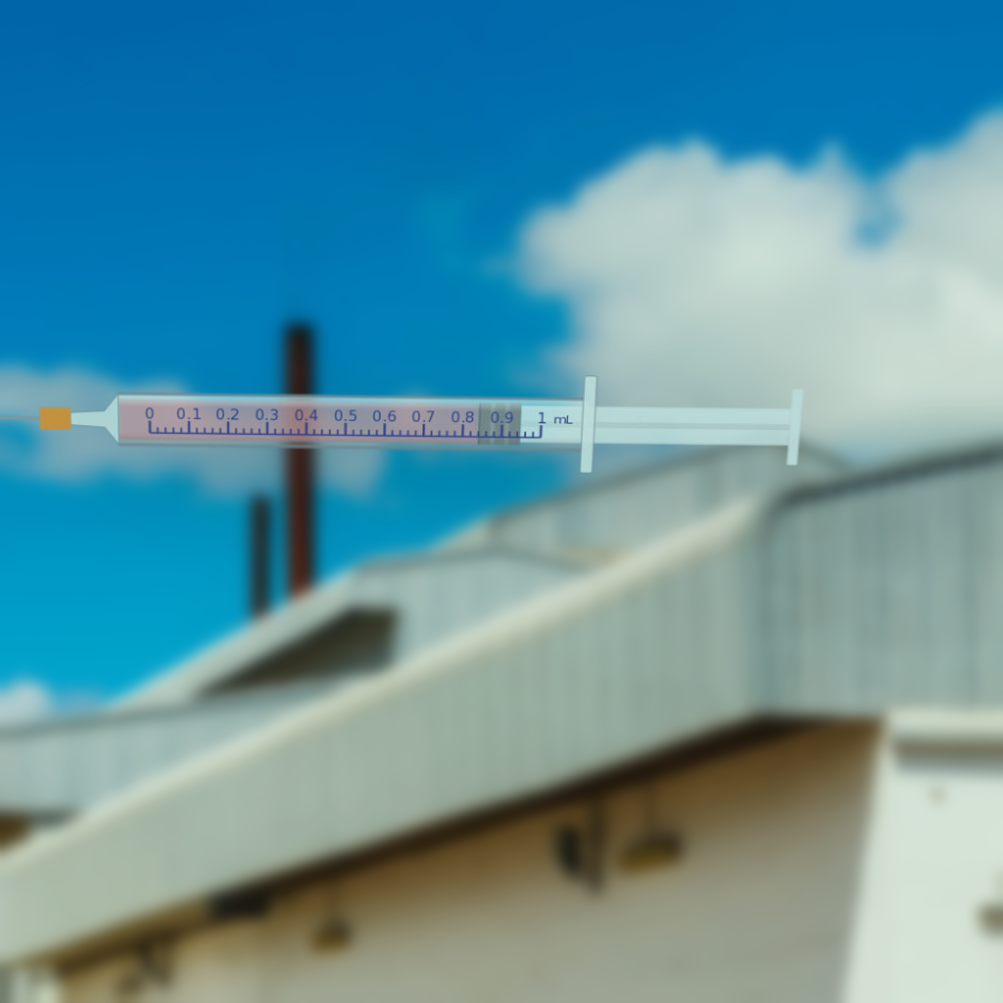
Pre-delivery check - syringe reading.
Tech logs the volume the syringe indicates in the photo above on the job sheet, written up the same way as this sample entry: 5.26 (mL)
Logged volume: 0.84 (mL)
